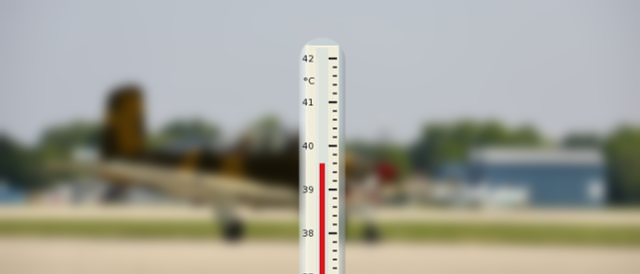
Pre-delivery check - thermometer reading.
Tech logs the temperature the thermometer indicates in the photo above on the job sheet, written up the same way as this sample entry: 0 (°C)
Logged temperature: 39.6 (°C)
